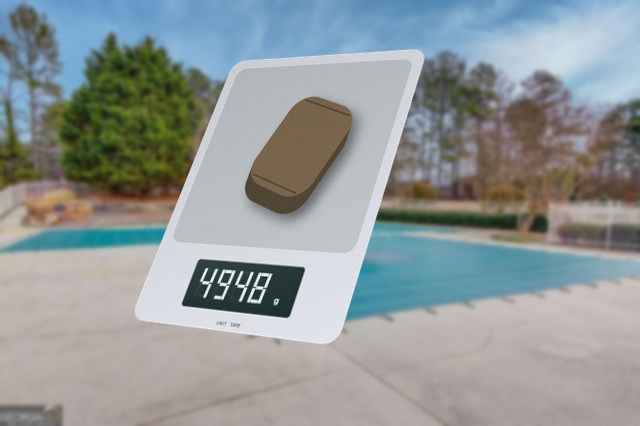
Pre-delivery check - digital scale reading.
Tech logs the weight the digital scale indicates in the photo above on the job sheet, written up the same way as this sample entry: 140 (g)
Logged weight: 4948 (g)
